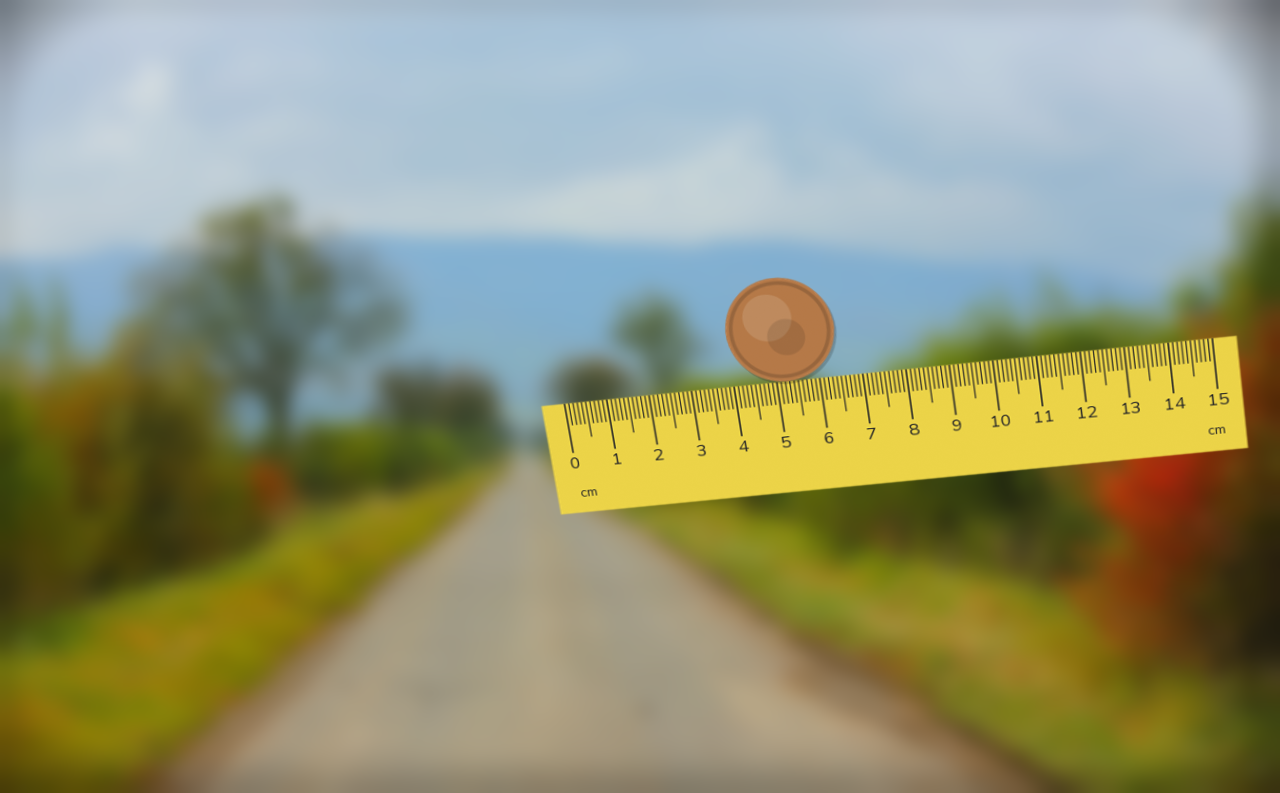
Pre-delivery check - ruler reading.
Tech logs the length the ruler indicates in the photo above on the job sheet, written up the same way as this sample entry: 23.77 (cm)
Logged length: 2.5 (cm)
